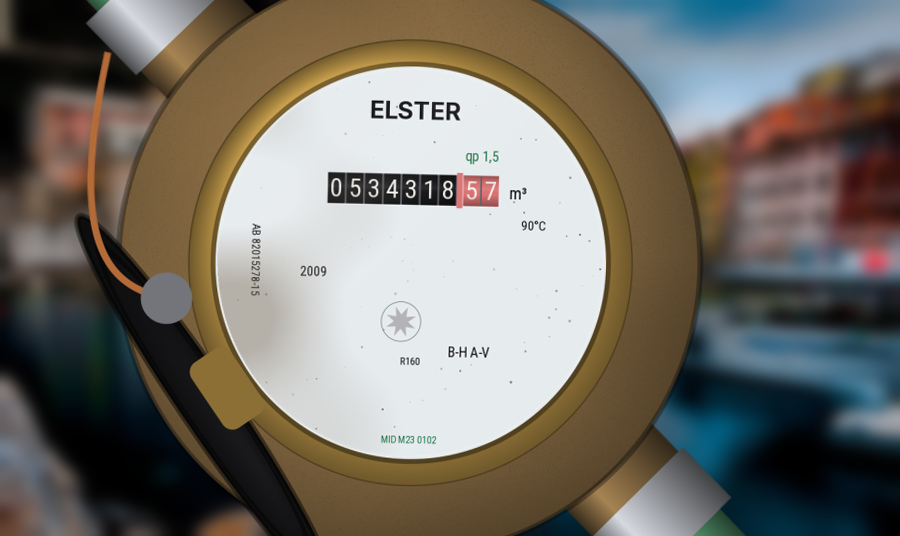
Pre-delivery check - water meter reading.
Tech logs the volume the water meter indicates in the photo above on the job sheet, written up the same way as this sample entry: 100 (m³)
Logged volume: 534318.57 (m³)
